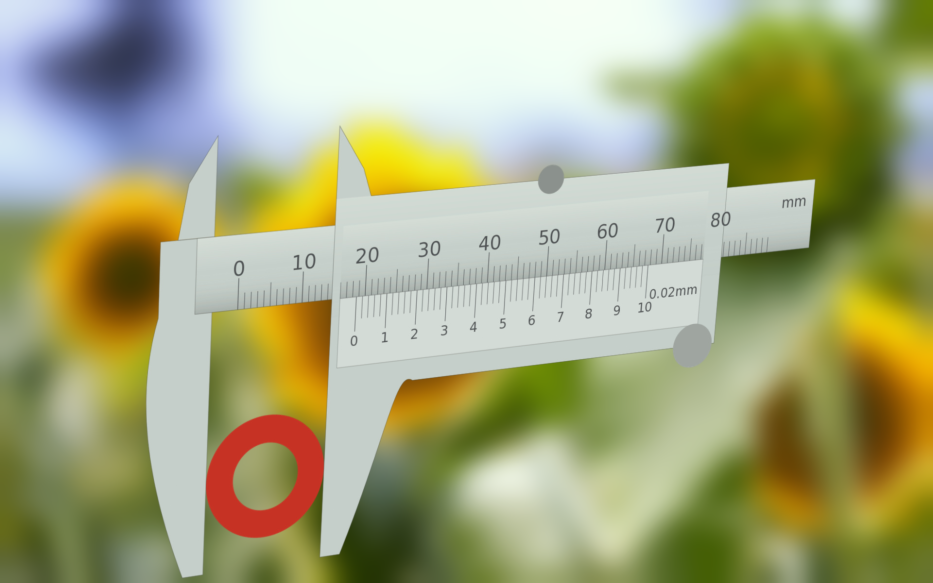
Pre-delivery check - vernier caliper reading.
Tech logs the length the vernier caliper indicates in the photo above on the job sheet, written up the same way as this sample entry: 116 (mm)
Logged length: 18.6 (mm)
